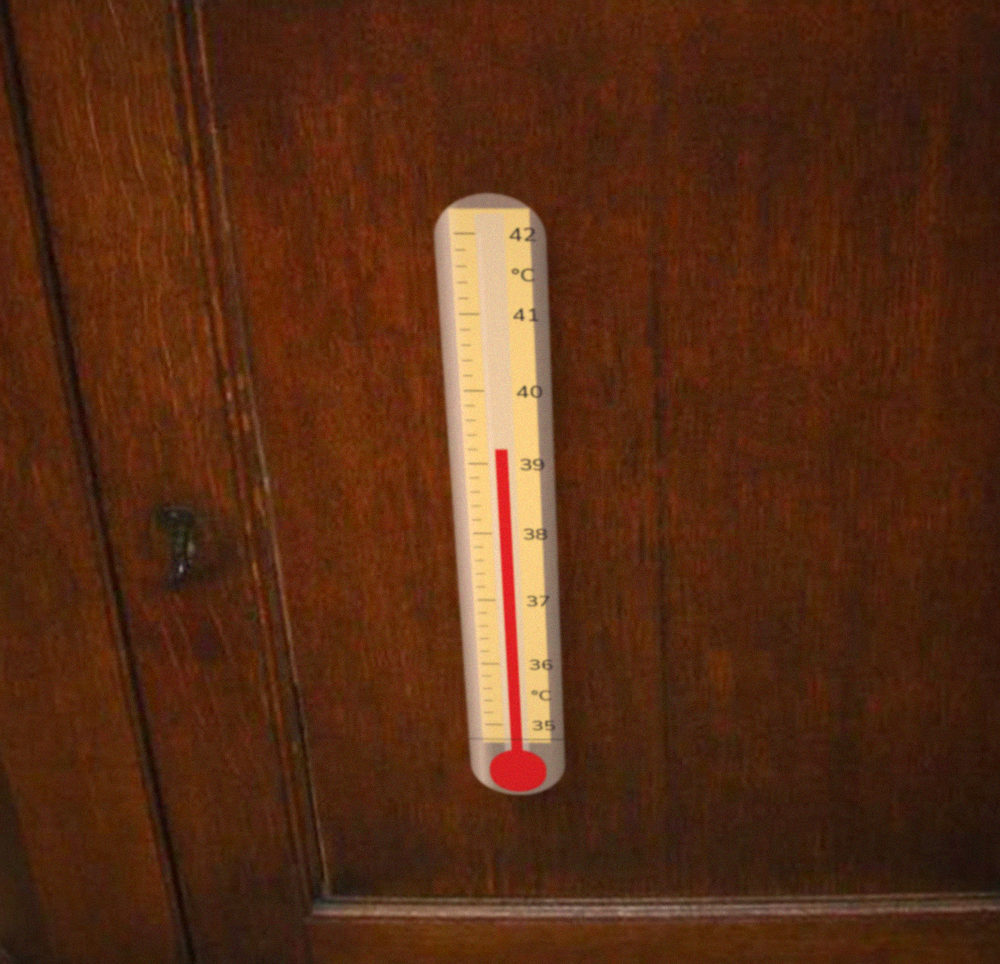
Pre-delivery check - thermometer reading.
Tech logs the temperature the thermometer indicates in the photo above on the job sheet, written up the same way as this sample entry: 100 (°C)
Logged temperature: 39.2 (°C)
